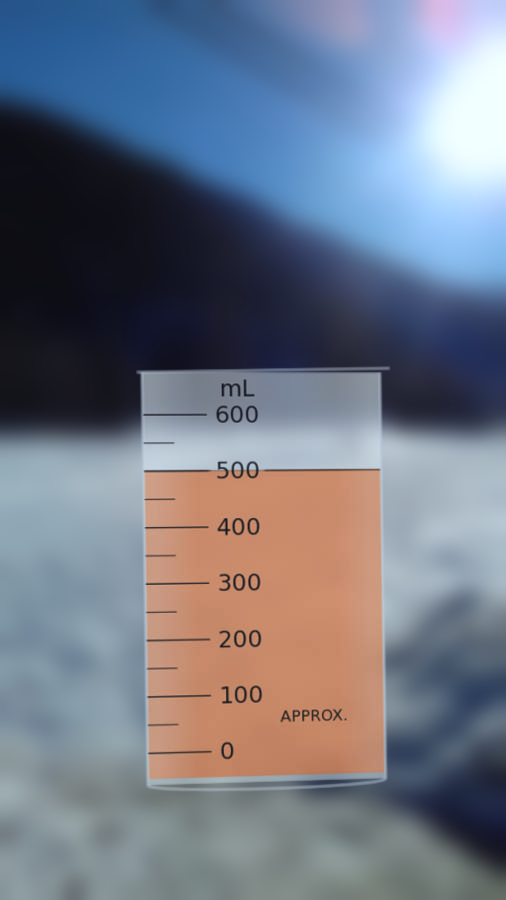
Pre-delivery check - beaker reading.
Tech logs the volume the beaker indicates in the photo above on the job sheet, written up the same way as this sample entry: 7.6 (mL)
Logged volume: 500 (mL)
